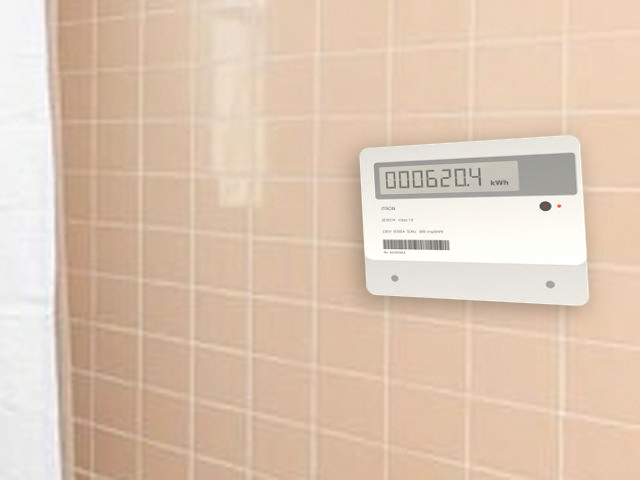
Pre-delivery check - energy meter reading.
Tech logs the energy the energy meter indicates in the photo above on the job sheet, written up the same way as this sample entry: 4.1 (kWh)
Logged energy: 620.4 (kWh)
